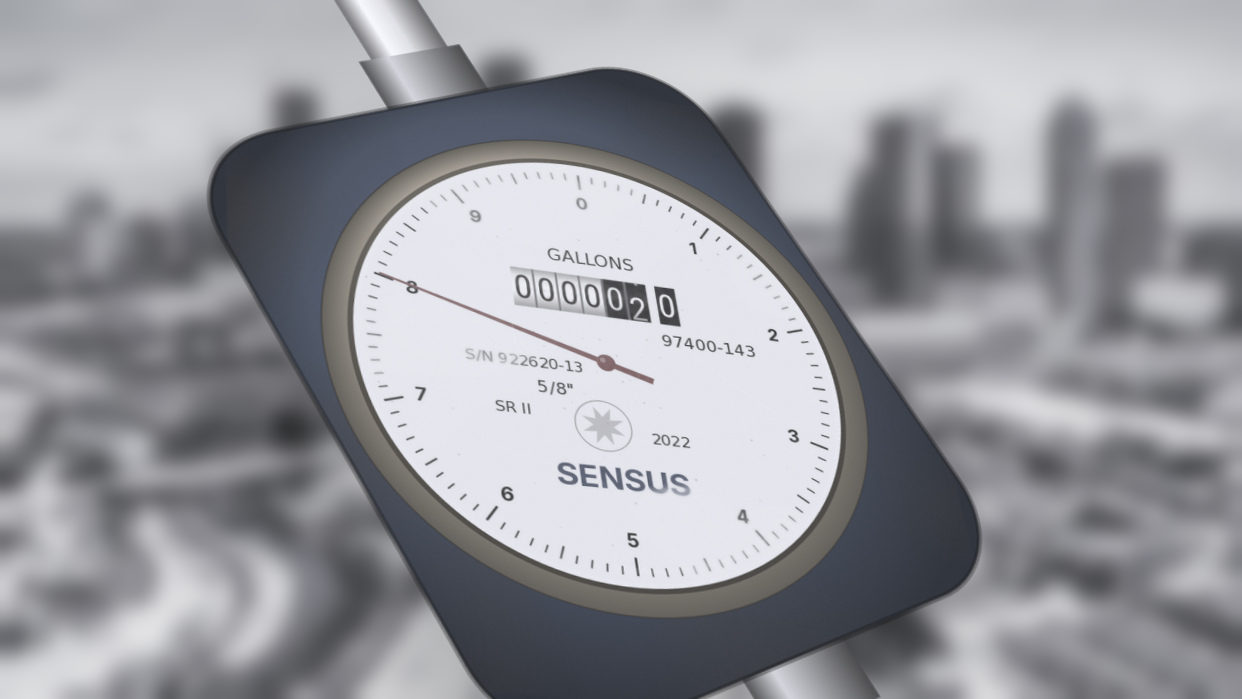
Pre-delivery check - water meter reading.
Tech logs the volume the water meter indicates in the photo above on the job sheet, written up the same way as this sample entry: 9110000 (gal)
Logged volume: 18.0 (gal)
